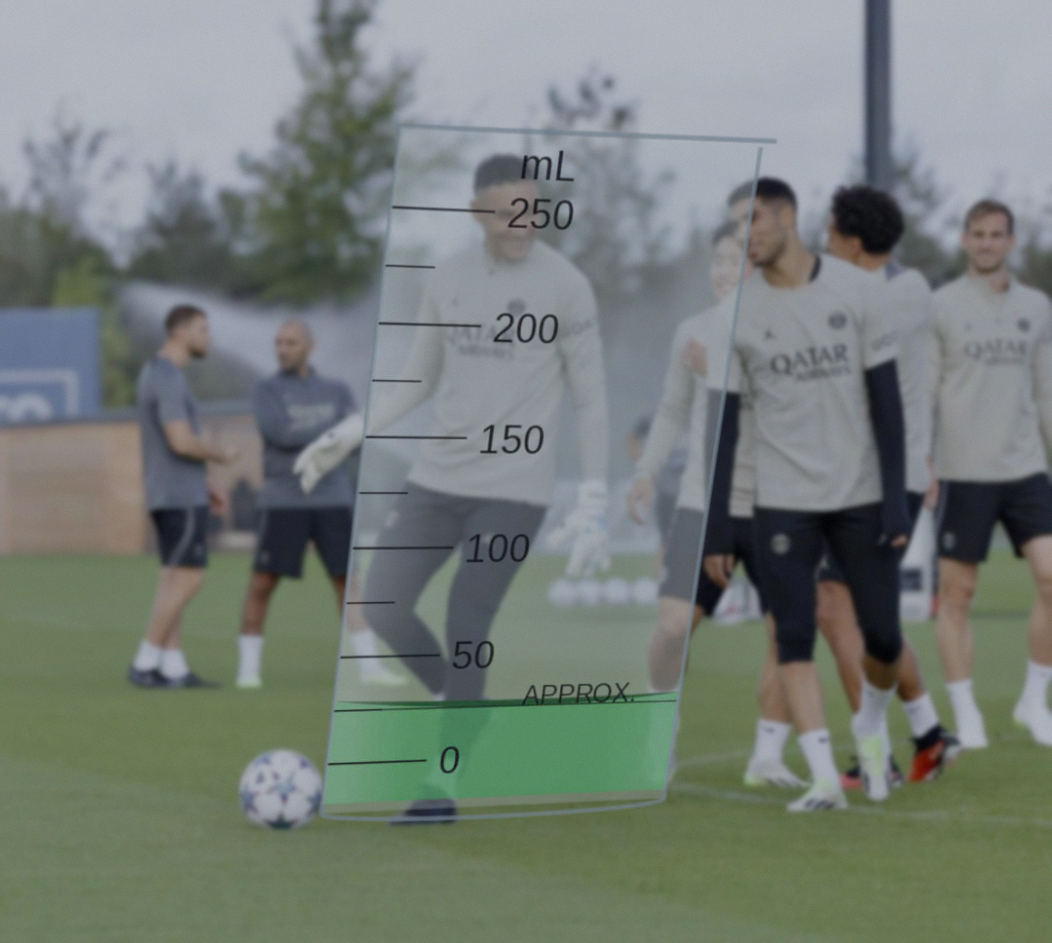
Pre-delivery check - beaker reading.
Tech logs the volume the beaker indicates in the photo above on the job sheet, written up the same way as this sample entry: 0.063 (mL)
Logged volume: 25 (mL)
